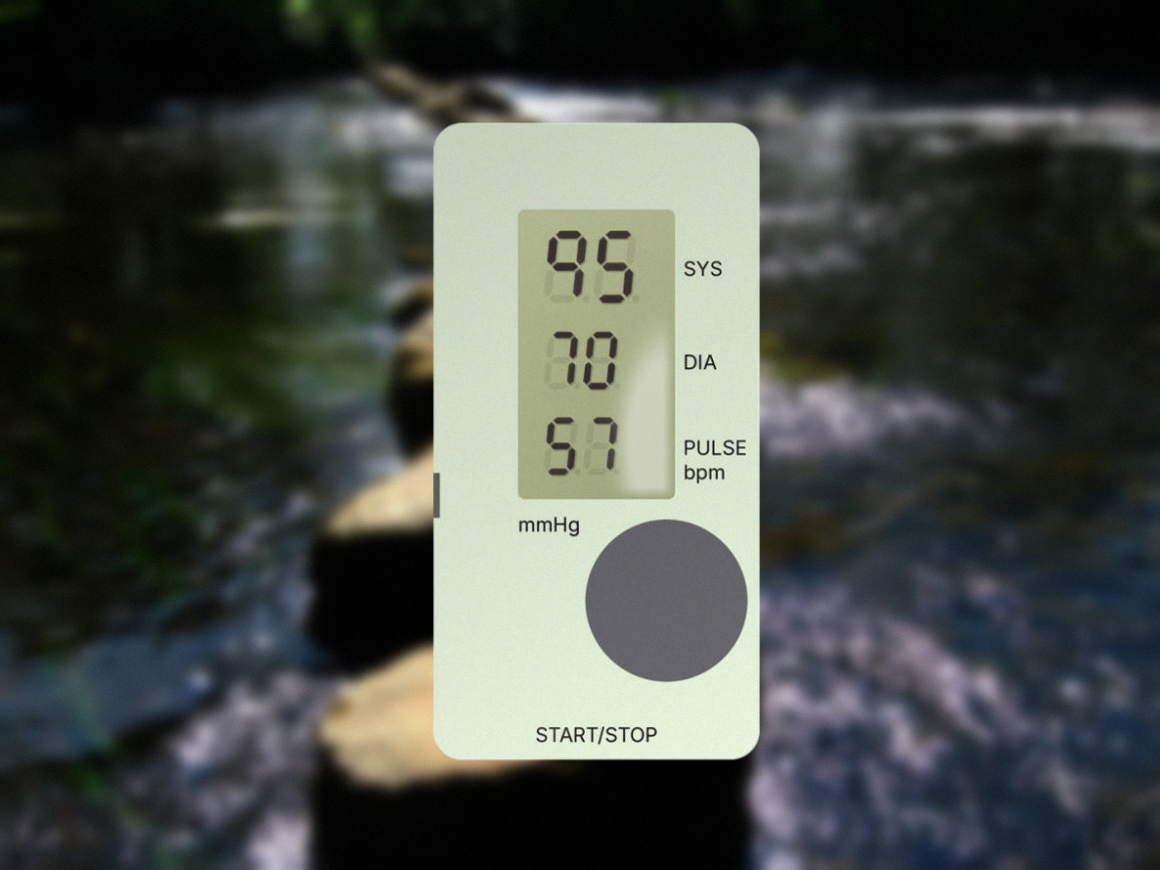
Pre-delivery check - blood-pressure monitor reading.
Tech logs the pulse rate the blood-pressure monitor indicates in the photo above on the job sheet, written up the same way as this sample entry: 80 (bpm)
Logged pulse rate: 57 (bpm)
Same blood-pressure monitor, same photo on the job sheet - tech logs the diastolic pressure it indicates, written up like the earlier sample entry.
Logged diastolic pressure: 70 (mmHg)
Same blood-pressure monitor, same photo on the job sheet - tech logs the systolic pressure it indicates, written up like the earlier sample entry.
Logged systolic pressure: 95 (mmHg)
